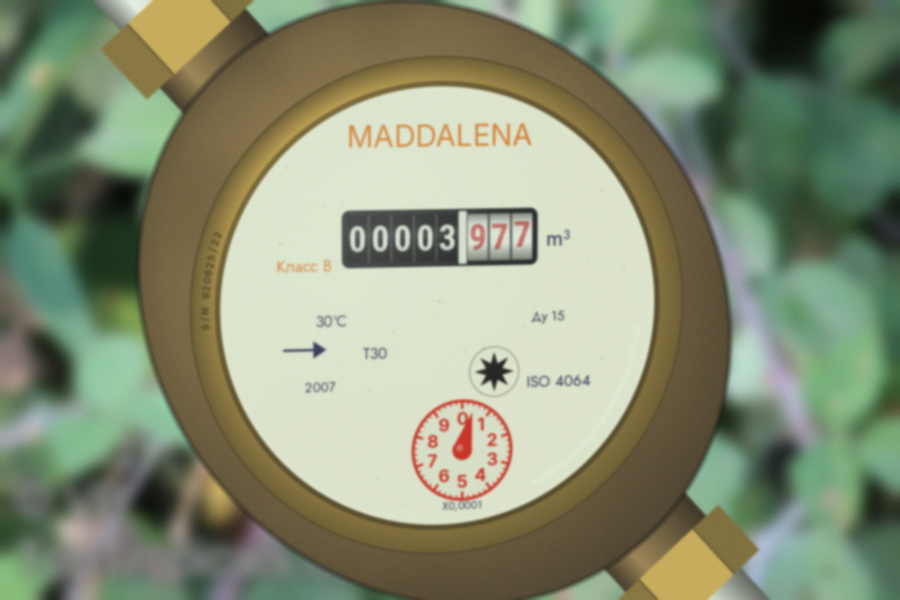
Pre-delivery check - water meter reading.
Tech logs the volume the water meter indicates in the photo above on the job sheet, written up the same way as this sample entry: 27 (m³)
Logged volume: 3.9770 (m³)
